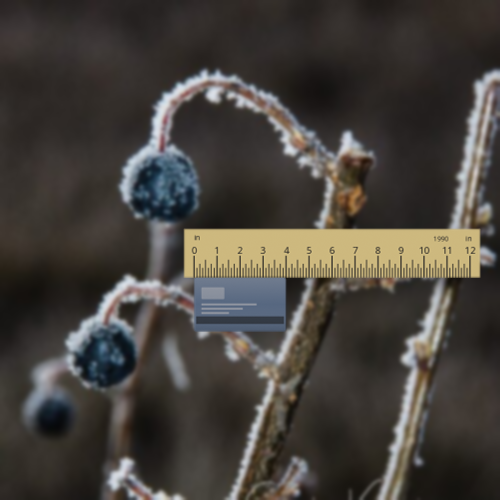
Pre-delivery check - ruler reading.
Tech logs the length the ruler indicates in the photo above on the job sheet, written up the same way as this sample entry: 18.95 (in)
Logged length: 4 (in)
